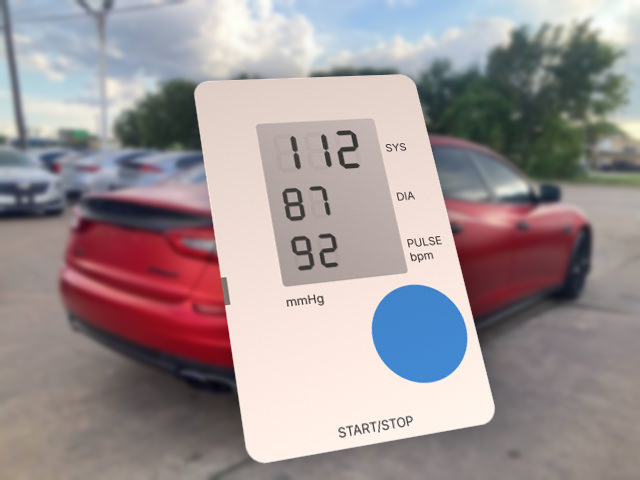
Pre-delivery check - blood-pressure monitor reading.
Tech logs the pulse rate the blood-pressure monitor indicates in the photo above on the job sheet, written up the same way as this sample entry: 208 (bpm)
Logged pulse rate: 92 (bpm)
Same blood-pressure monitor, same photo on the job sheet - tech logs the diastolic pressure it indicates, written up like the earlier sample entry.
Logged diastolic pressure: 87 (mmHg)
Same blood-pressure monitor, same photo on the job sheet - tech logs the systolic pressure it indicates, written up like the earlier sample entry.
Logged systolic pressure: 112 (mmHg)
